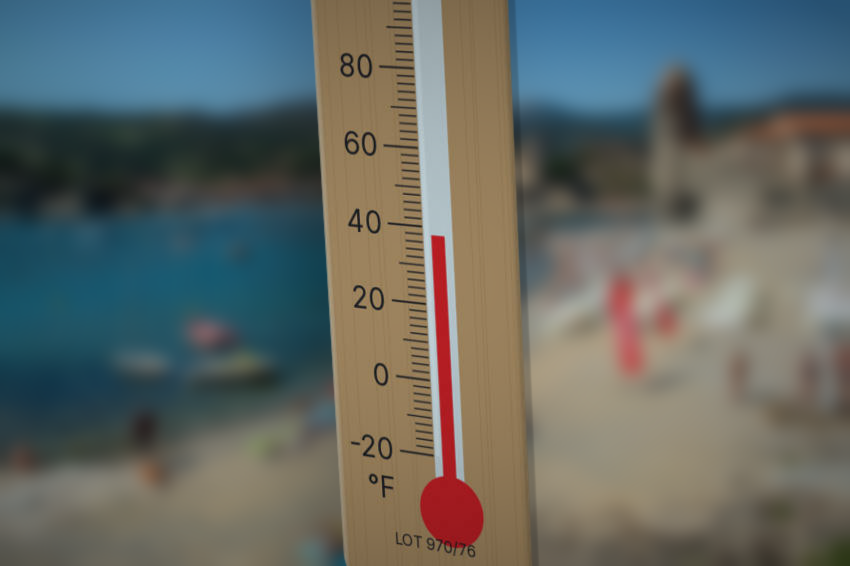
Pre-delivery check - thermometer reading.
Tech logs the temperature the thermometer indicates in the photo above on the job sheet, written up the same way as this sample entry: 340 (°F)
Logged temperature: 38 (°F)
